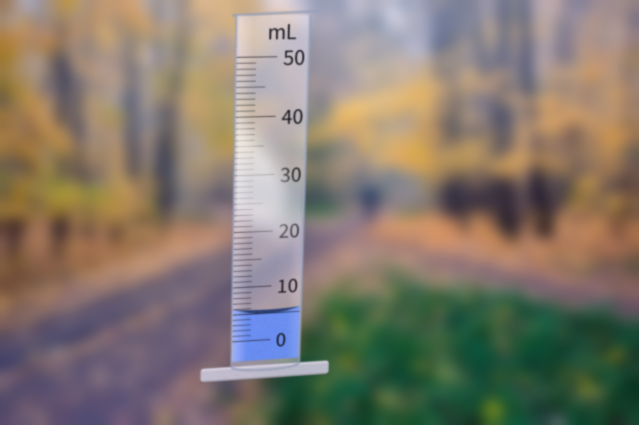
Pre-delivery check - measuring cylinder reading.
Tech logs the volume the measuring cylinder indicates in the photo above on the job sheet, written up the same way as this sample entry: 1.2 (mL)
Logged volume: 5 (mL)
